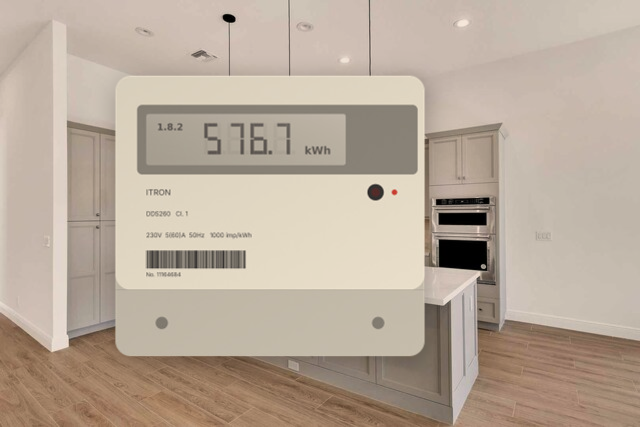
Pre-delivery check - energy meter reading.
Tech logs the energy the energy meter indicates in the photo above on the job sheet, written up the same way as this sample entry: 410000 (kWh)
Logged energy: 576.7 (kWh)
